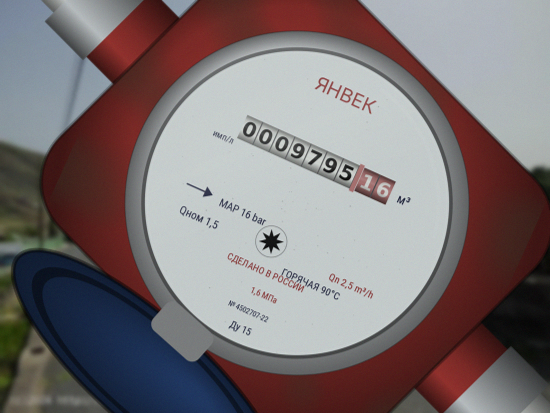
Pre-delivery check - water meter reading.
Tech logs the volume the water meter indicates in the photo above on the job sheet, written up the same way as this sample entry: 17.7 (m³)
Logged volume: 9795.16 (m³)
